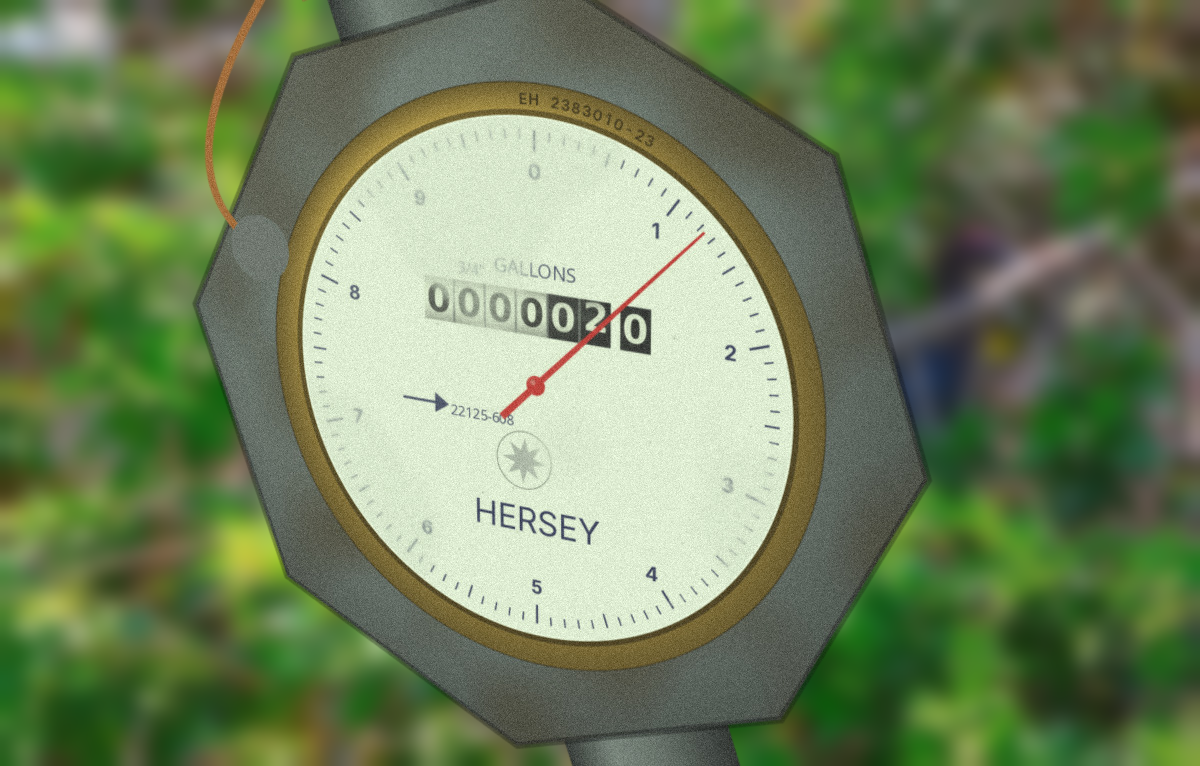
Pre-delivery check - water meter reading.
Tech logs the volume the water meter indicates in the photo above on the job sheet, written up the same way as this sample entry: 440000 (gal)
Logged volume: 21.2 (gal)
